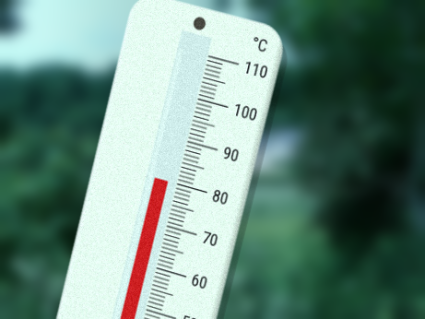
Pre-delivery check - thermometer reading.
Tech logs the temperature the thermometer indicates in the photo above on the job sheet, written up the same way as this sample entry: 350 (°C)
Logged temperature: 80 (°C)
